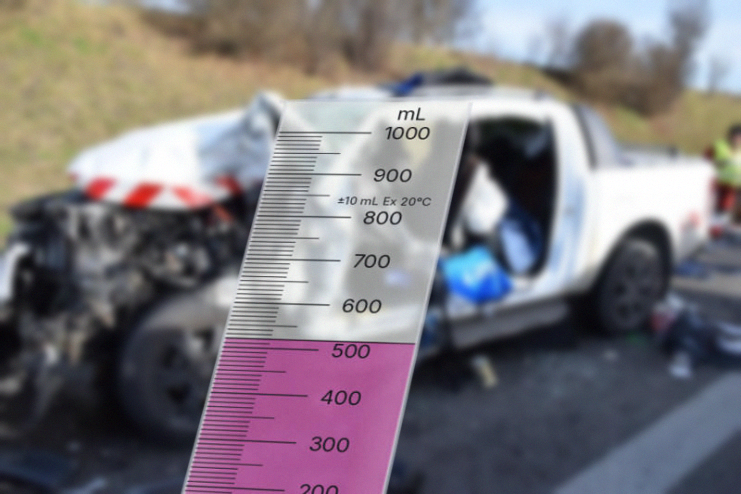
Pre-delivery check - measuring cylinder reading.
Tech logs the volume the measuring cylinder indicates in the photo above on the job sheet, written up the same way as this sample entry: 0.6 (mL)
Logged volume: 520 (mL)
